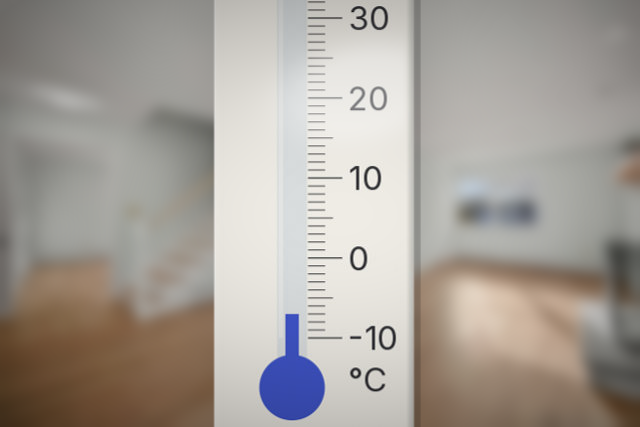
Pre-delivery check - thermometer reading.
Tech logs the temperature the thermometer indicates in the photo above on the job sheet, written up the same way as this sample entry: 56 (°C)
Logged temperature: -7 (°C)
